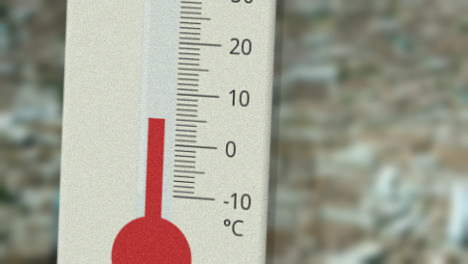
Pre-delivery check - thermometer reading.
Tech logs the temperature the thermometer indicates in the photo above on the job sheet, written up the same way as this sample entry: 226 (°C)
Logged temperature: 5 (°C)
